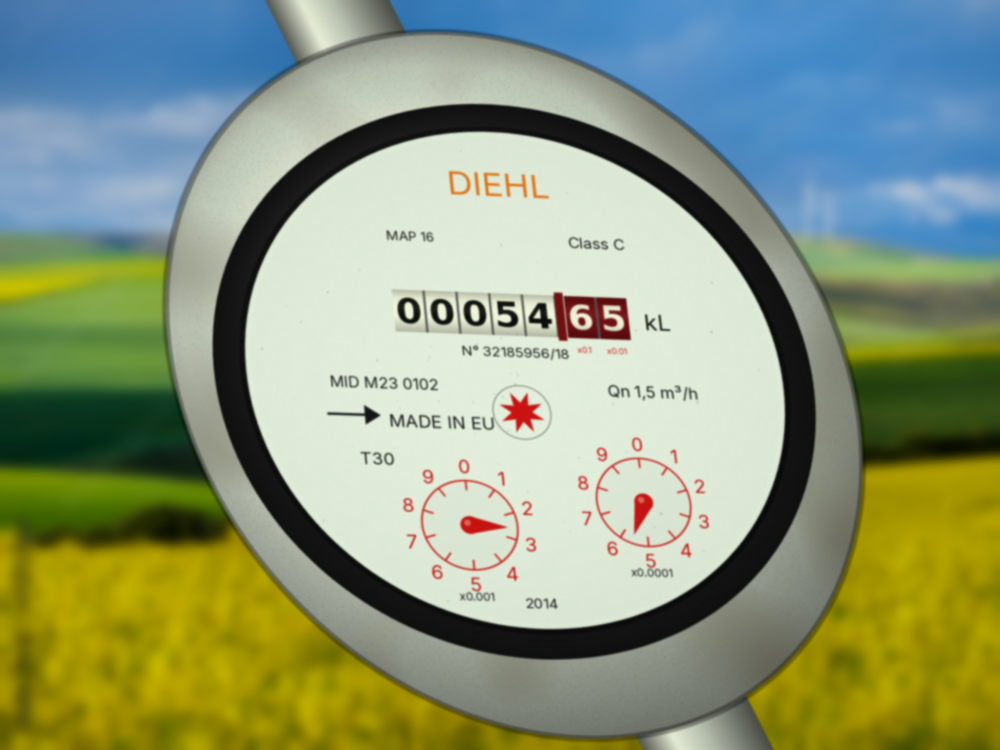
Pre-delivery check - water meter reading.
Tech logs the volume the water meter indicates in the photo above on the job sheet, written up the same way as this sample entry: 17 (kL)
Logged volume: 54.6525 (kL)
